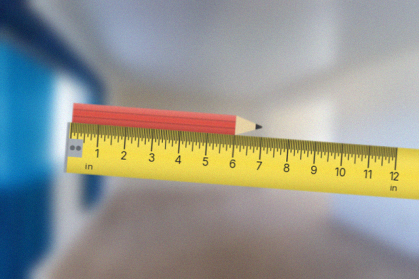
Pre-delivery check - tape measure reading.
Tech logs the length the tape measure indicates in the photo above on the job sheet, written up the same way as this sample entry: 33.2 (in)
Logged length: 7 (in)
